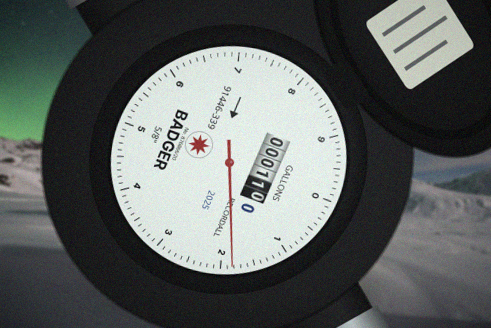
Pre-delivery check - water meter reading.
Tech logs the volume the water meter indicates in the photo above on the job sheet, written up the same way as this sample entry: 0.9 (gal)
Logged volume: 1101.8 (gal)
